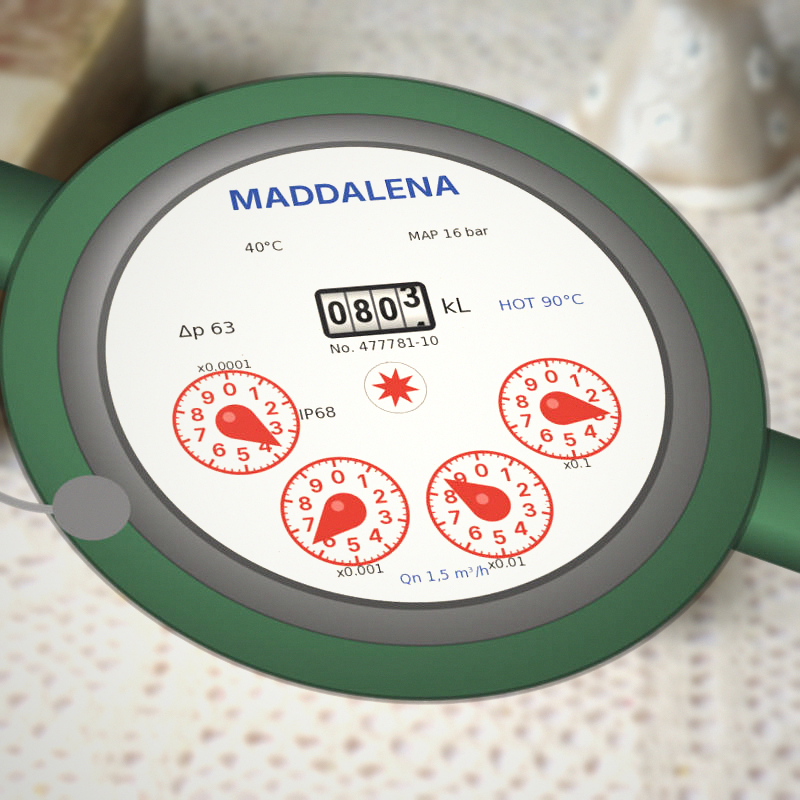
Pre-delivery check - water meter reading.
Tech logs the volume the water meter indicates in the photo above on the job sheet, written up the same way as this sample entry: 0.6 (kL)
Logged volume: 803.2863 (kL)
